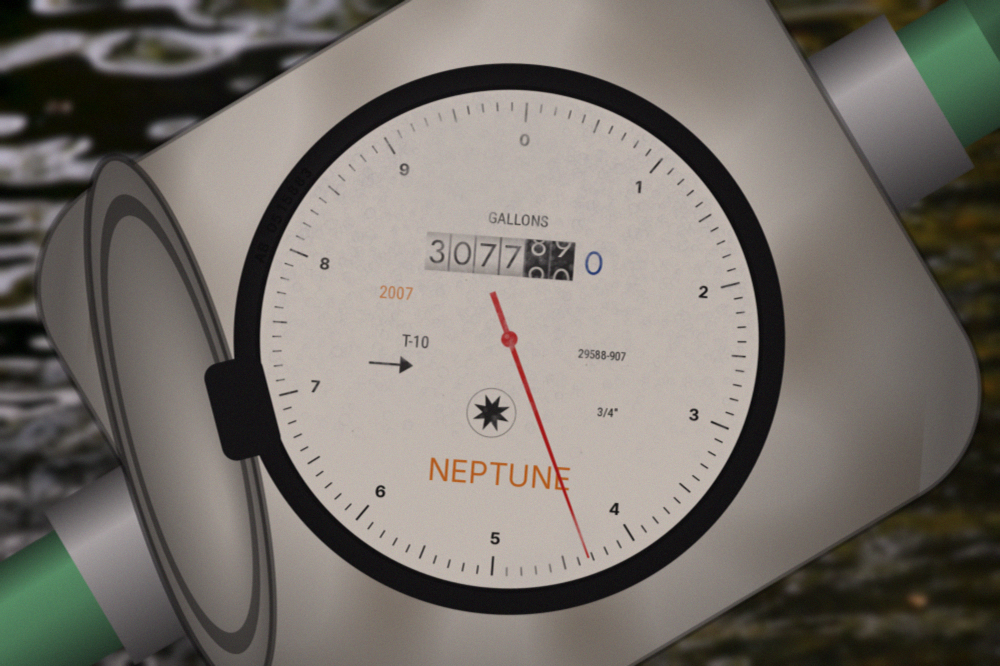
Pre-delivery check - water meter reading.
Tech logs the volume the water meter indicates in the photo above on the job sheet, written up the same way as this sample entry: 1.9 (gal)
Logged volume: 3077894.3 (gal)
